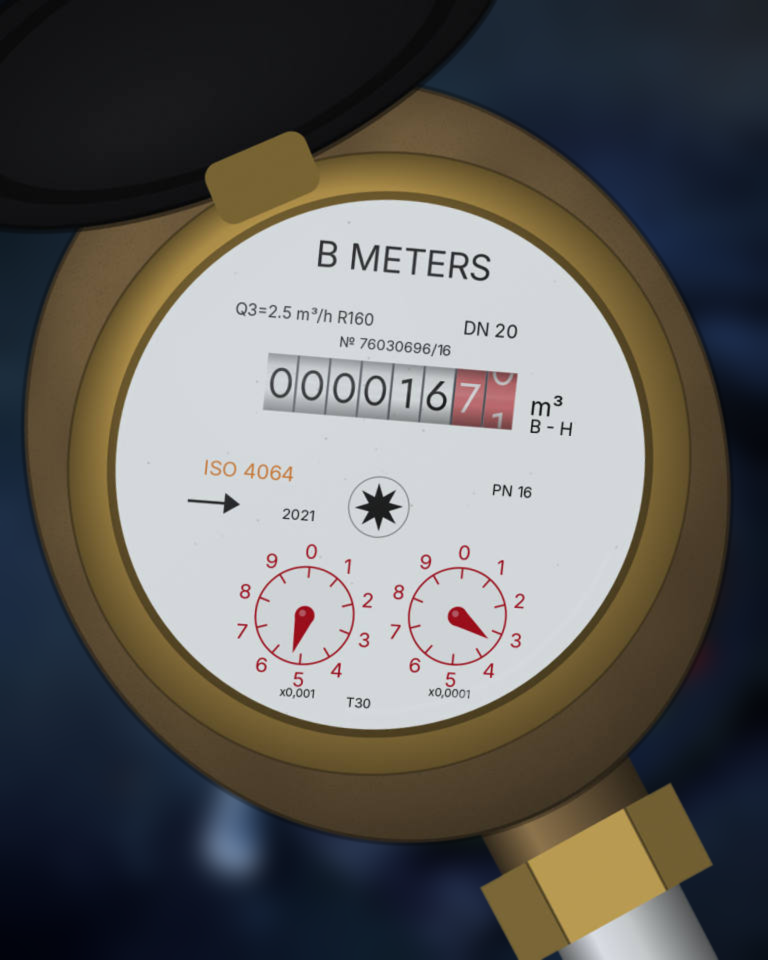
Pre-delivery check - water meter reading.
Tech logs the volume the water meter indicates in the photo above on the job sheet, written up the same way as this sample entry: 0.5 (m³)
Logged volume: 16.7053 (m³)
